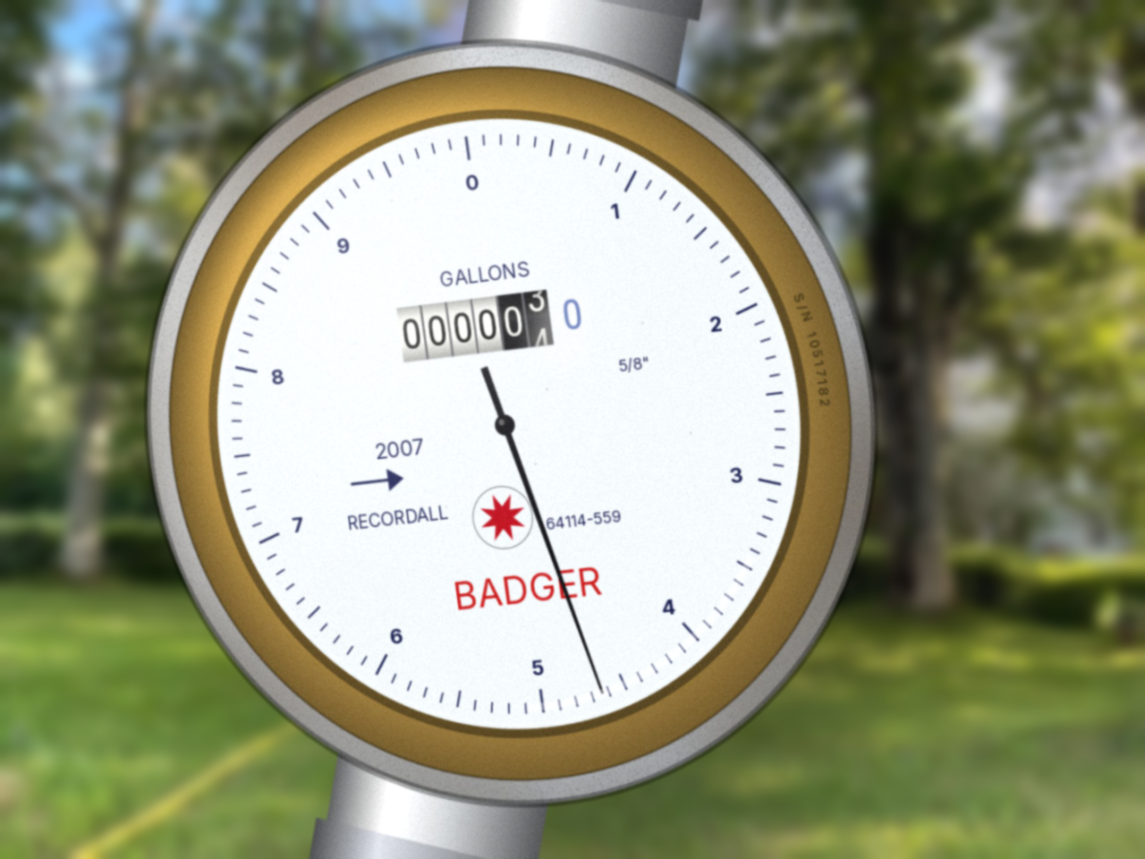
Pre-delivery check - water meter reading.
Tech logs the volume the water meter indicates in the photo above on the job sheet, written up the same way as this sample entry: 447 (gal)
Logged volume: 34.6 (gal)
